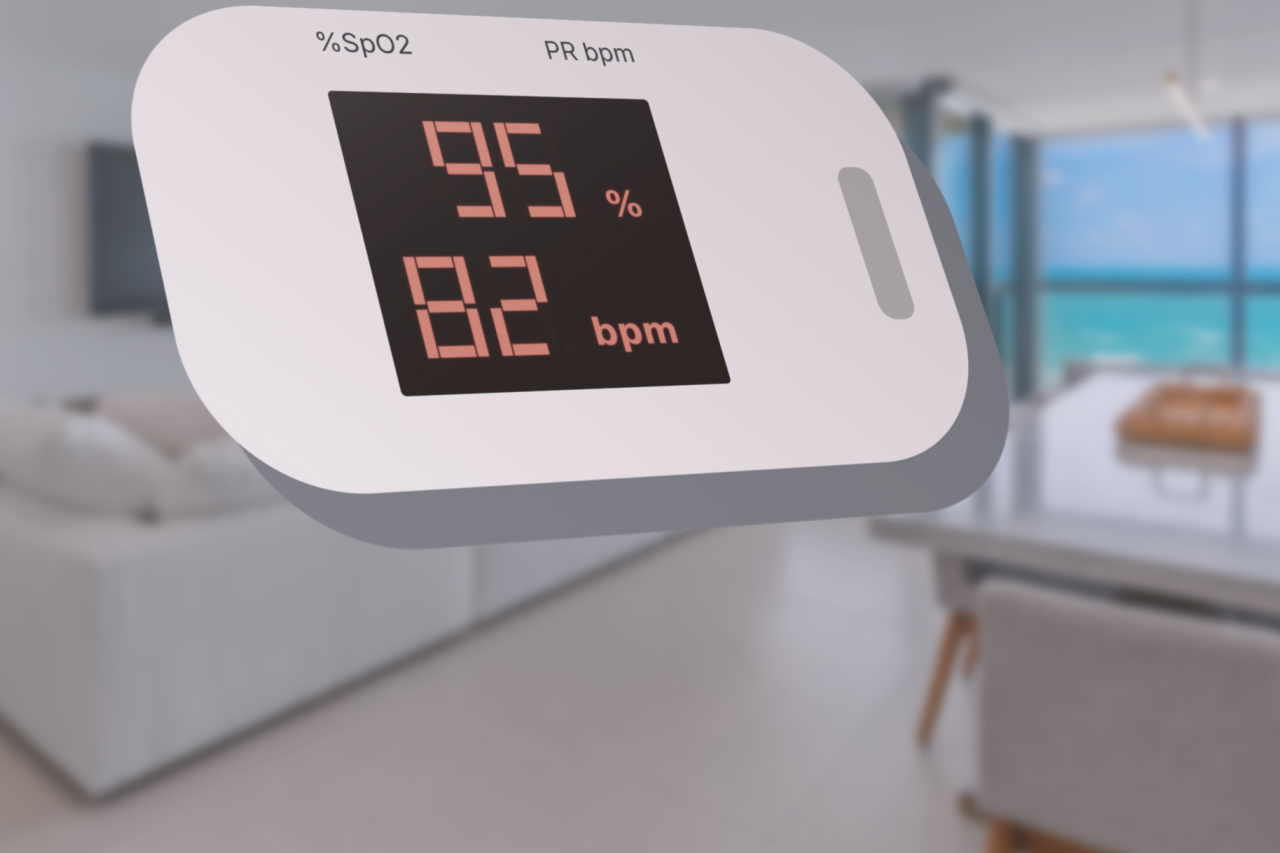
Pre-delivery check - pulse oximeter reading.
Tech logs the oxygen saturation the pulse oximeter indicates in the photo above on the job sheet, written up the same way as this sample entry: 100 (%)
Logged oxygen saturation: 95 (%)
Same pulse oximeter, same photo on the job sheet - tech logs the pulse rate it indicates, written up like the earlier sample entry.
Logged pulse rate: 82 (bpm)
